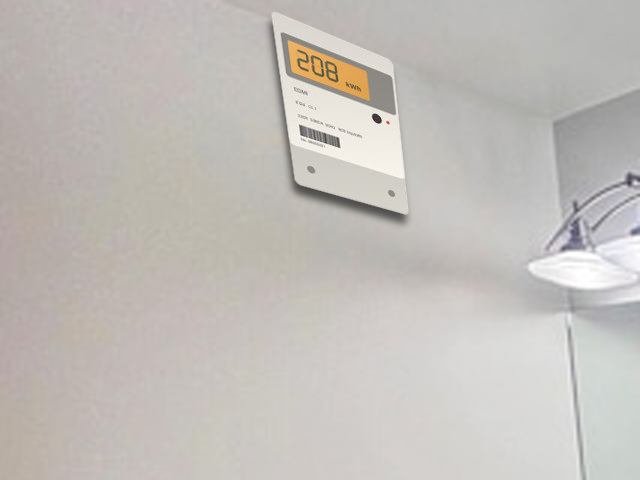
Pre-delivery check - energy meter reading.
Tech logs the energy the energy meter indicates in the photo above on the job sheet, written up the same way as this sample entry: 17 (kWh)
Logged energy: 208 (kWh)
